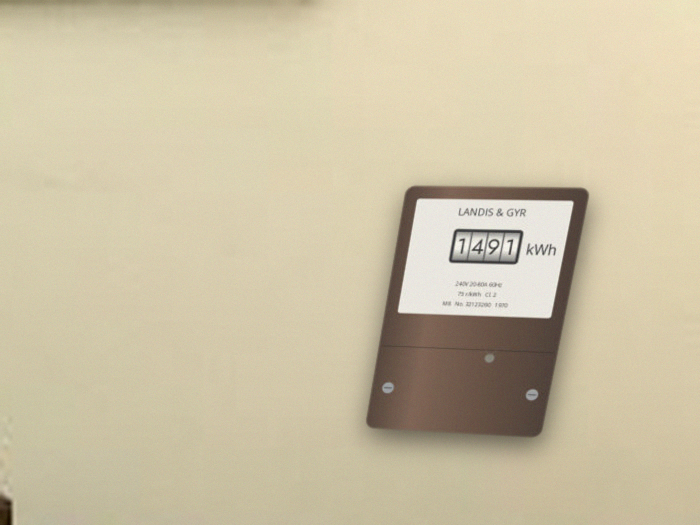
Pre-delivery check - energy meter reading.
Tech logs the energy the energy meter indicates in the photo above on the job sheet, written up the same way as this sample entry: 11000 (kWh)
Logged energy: 1491 (kWh)
